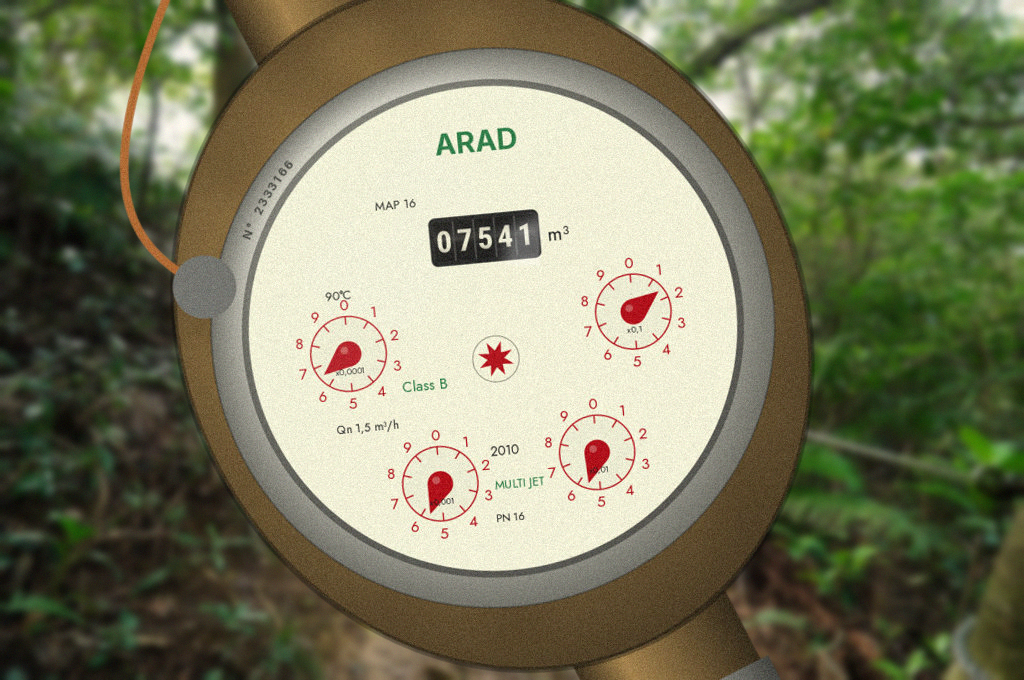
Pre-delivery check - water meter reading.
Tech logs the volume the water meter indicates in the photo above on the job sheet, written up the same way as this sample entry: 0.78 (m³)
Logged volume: 7541.1556 (m³)
